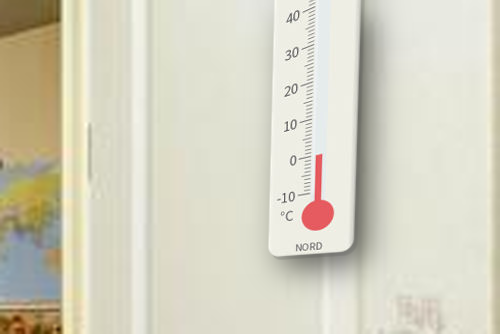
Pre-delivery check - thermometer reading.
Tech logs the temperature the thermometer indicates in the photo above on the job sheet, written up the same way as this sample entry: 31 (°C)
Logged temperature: 0 (°C)
